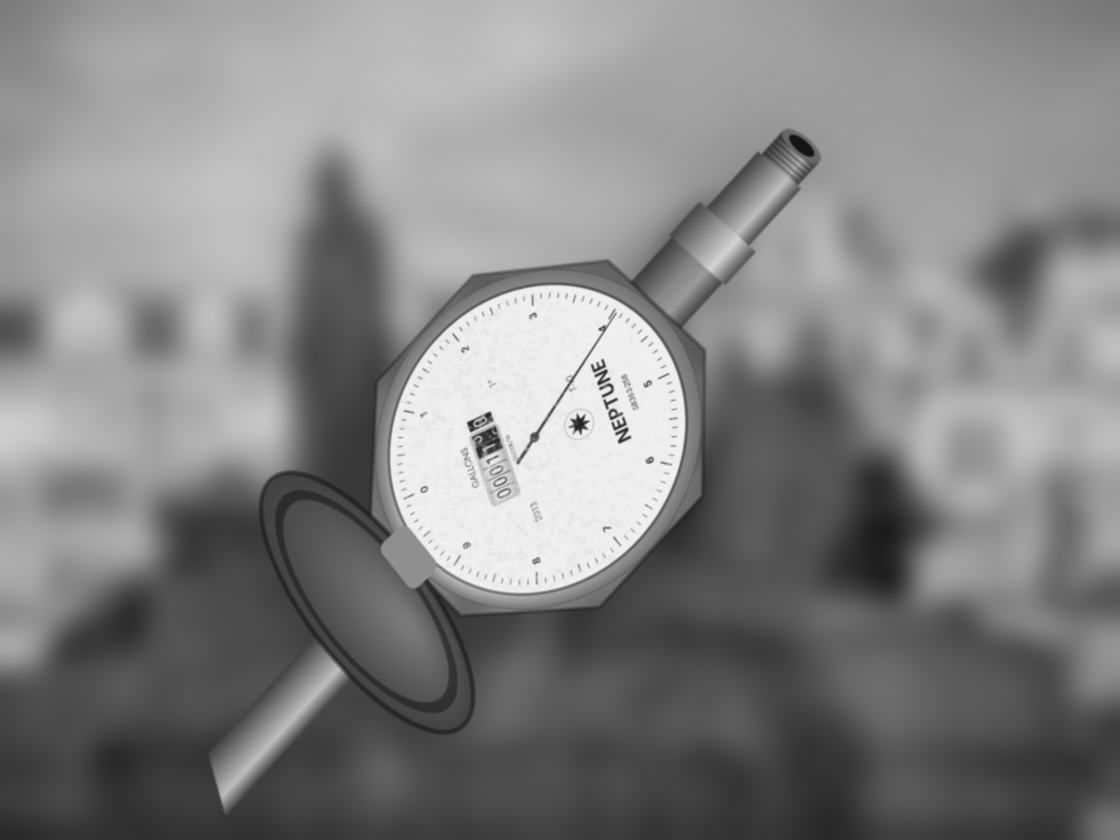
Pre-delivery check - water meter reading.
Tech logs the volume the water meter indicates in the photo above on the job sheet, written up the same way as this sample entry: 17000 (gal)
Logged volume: 1154.0 (gal)
